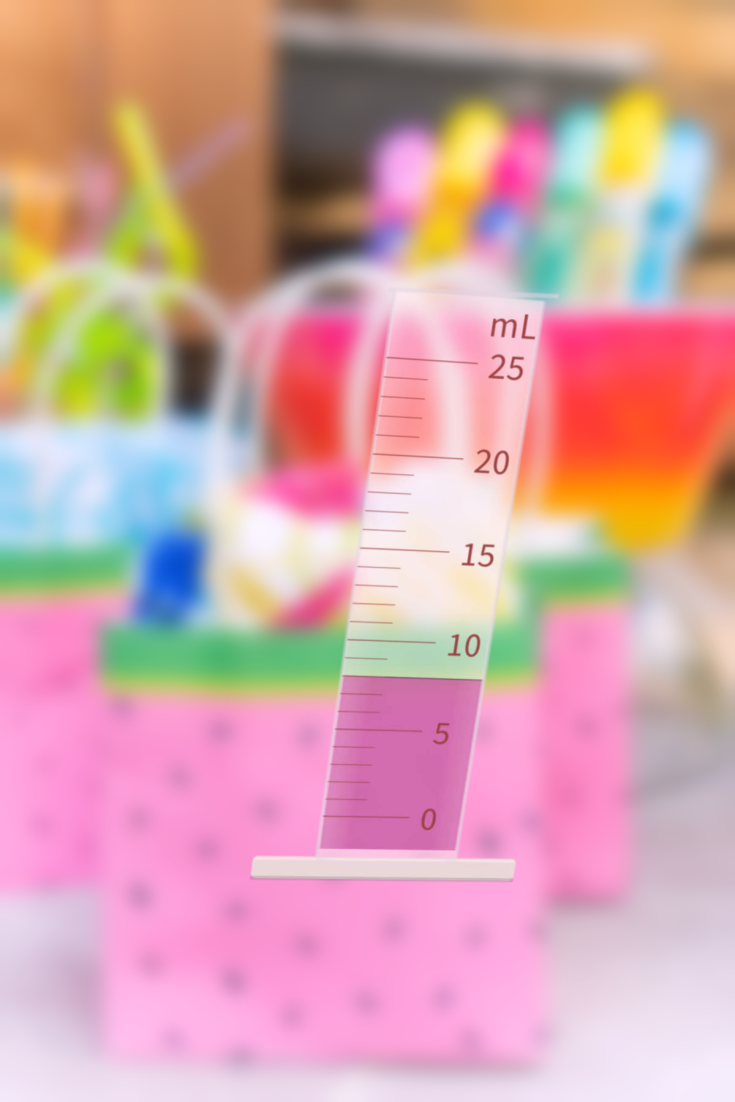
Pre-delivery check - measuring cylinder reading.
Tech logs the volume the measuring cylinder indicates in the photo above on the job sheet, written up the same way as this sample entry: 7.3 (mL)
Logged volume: 8 (mL)
